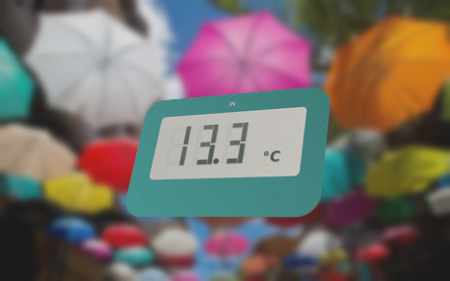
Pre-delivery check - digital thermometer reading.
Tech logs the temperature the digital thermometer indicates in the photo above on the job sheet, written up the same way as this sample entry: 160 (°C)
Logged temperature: 13.3 (°C)
